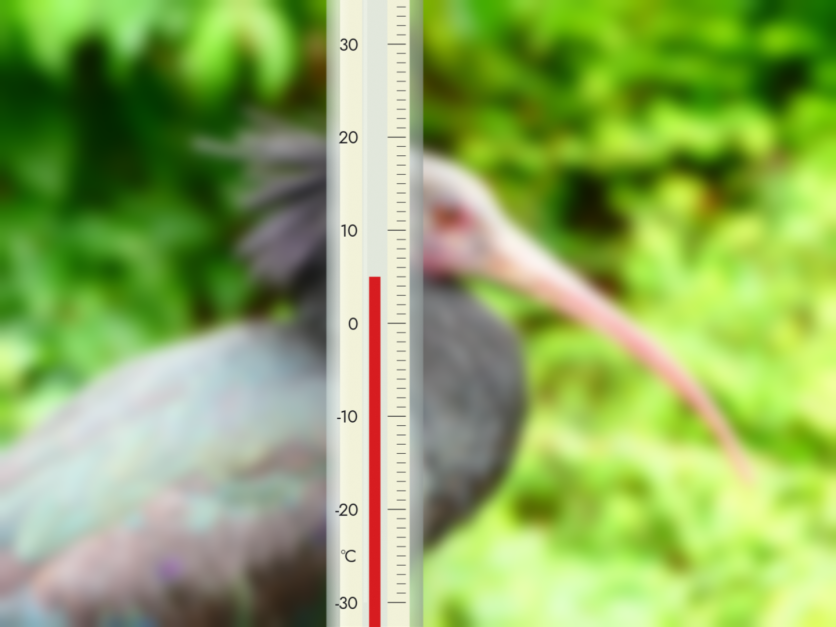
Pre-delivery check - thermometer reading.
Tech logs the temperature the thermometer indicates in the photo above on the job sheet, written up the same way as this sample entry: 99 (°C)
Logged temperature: 5 (°C)
